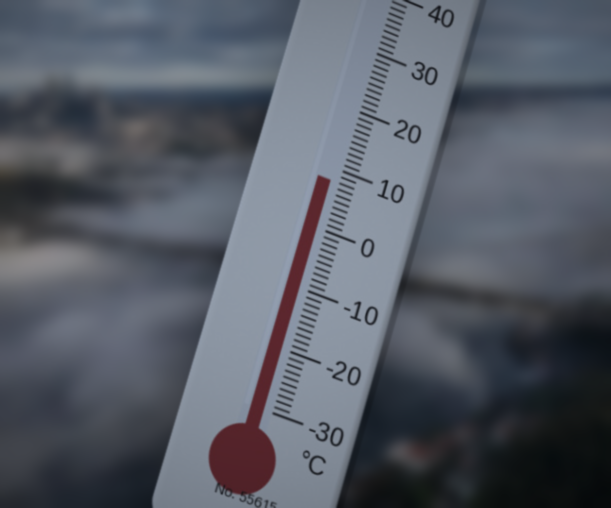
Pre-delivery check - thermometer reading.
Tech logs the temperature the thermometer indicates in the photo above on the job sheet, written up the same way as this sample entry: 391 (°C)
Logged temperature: 8 (°C)
